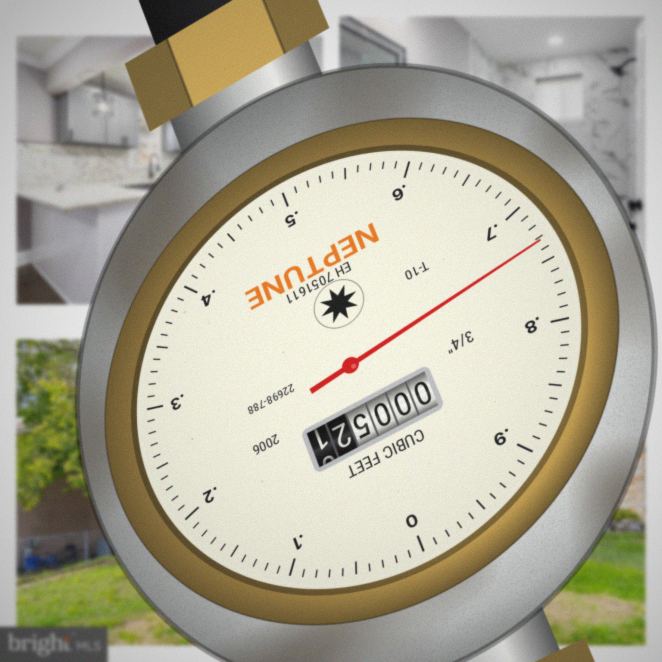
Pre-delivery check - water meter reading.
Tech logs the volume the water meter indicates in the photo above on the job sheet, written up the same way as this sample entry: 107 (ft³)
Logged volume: 520.73 (ft³)
